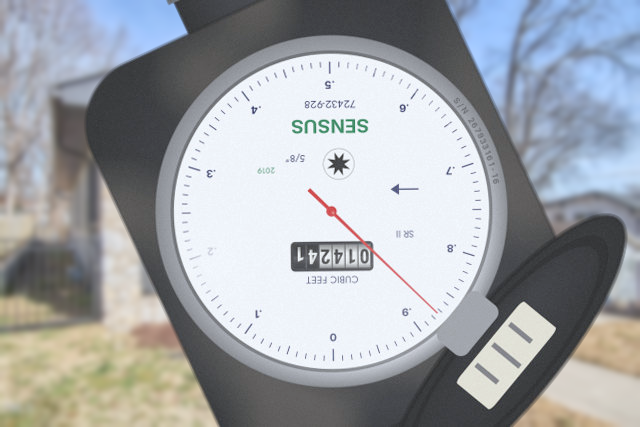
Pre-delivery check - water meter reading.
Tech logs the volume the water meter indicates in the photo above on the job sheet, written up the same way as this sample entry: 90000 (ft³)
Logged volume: 14240.87 (ft³)
